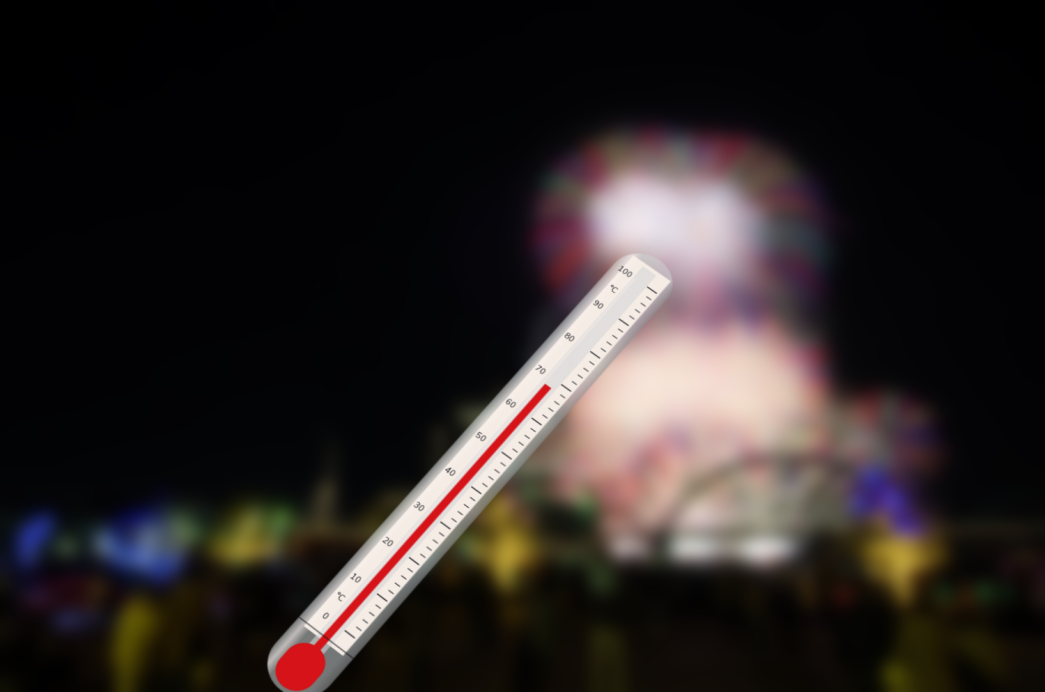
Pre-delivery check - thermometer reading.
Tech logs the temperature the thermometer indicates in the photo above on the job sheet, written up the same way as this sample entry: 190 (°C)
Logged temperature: 68 (°C)
